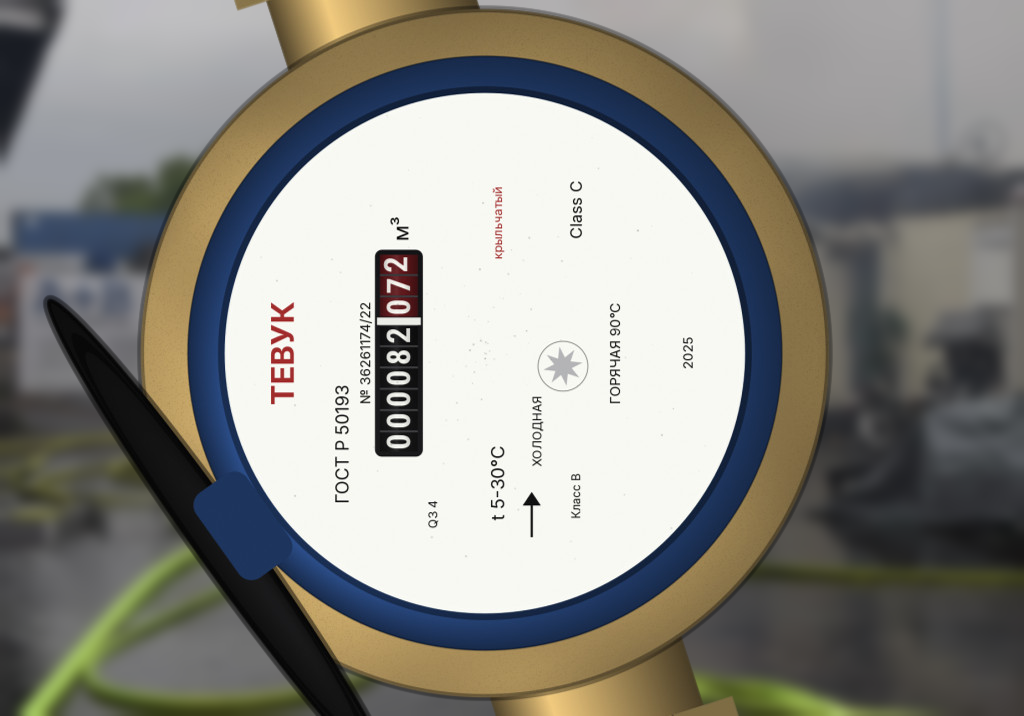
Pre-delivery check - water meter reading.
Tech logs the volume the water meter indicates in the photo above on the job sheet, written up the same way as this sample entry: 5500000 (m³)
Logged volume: 82.072 (m³)
